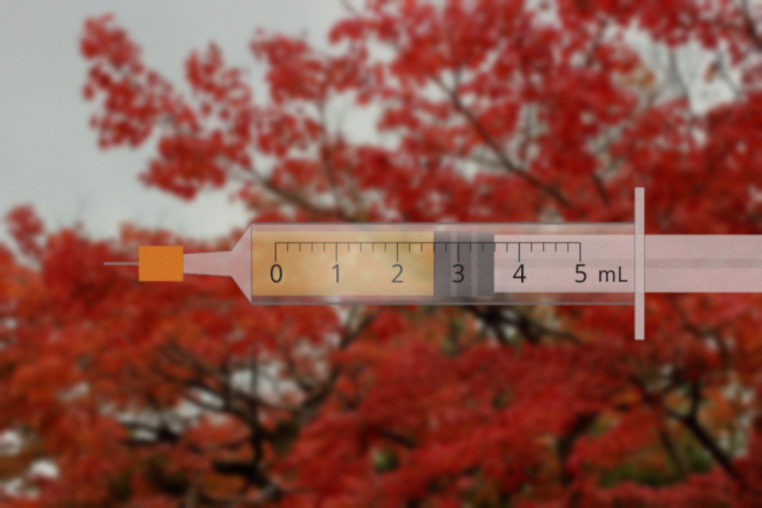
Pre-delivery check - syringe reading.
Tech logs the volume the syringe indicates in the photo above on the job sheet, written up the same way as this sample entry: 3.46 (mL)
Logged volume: 2.6 (mL)
